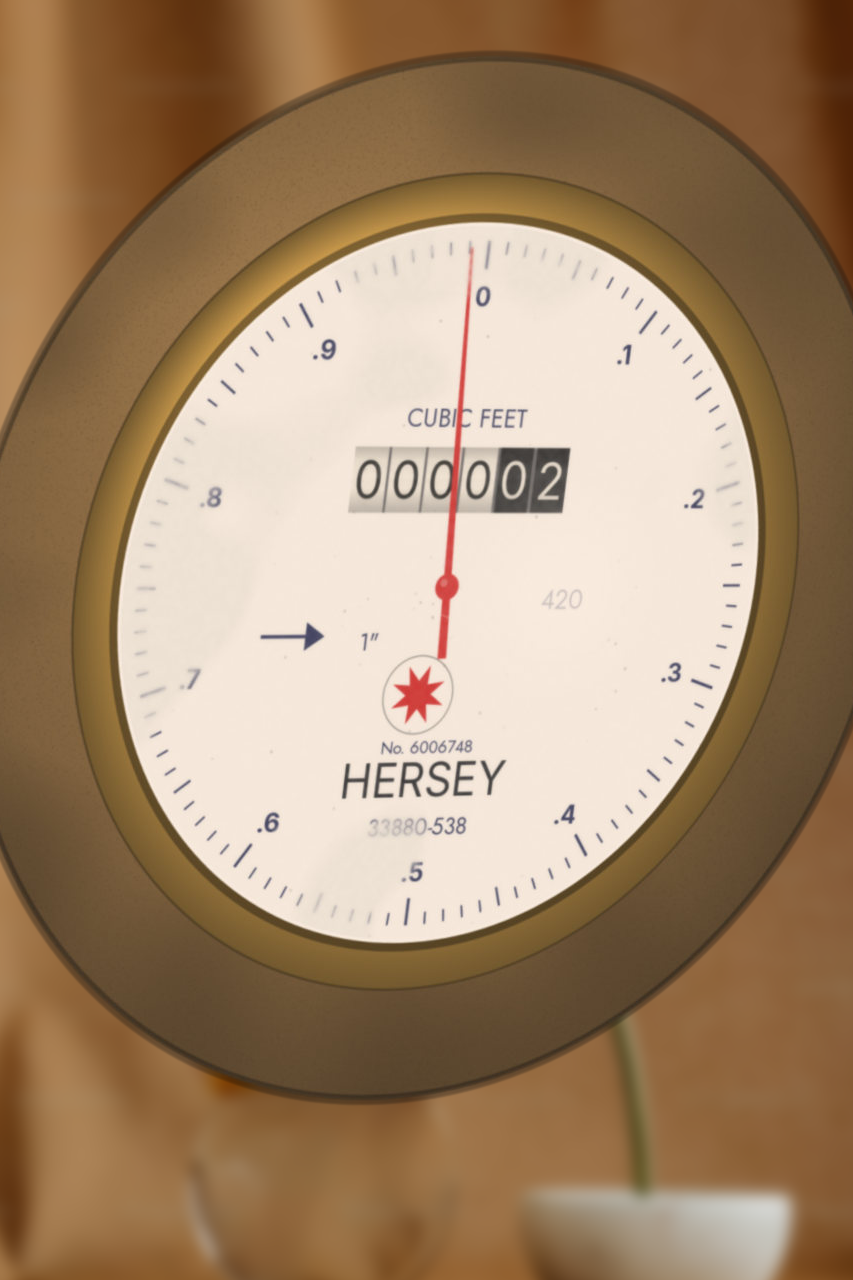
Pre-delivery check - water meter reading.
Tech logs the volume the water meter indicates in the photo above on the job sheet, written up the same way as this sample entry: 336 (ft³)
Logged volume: 1.99 (ft³)
